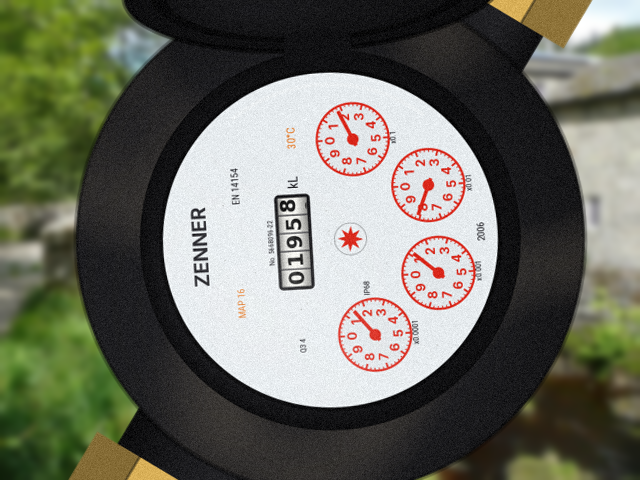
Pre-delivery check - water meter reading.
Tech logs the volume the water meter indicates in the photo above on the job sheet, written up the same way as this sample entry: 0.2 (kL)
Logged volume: 1958.1811 (kL)
